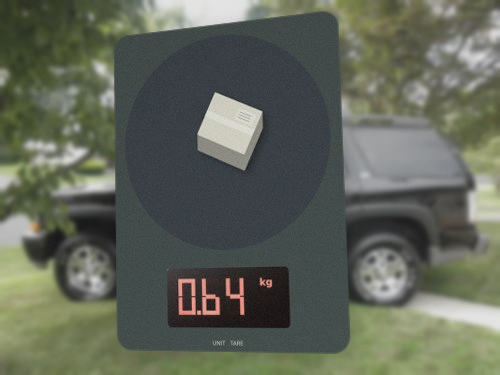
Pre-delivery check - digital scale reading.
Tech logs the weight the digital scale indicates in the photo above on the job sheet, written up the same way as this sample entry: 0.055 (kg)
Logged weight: 0.64 (kg)
